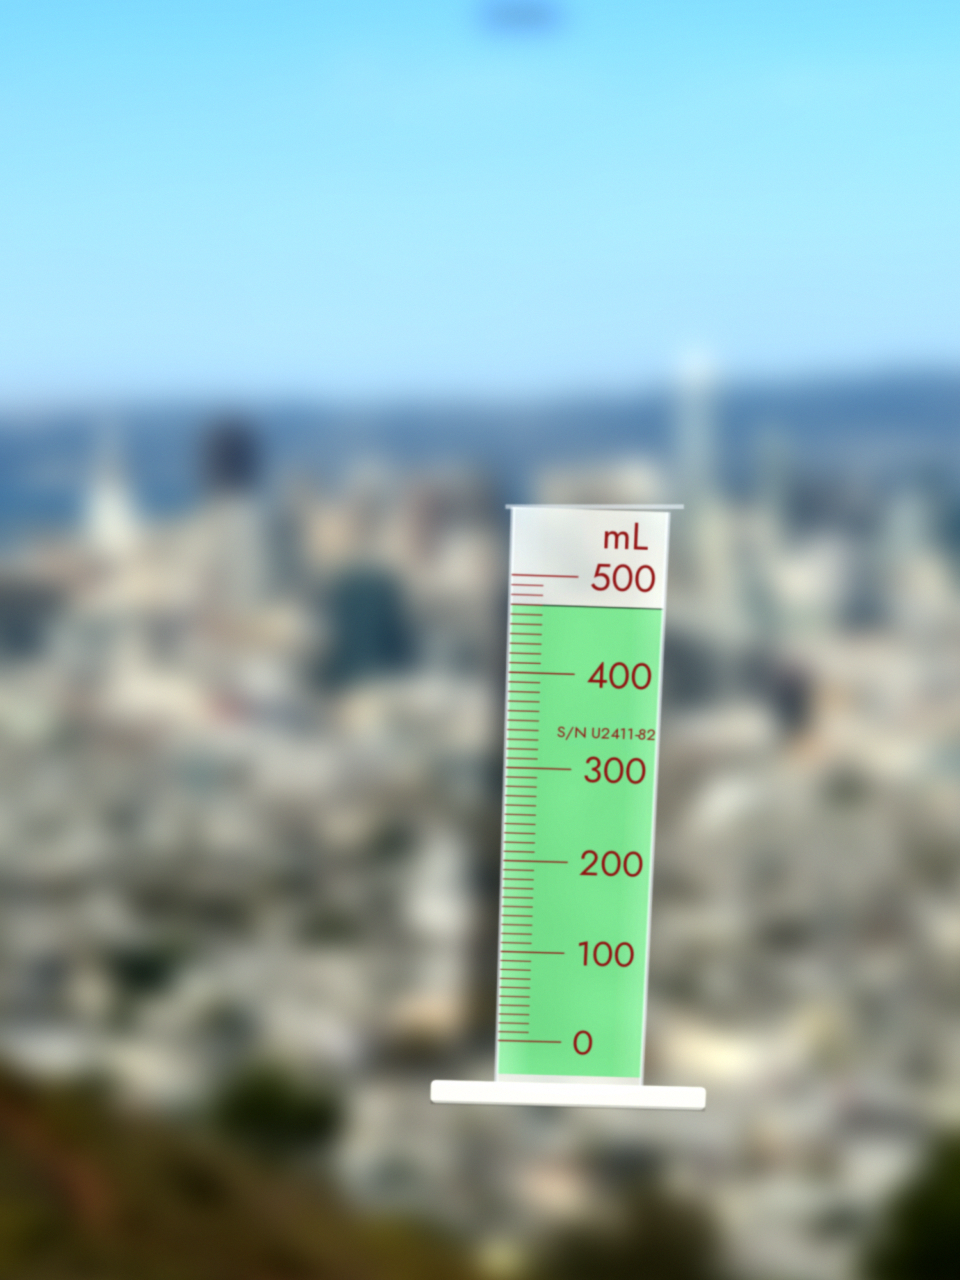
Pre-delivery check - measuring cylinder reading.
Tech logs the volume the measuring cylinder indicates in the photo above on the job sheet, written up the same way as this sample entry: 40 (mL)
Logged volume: 470 (mL)
